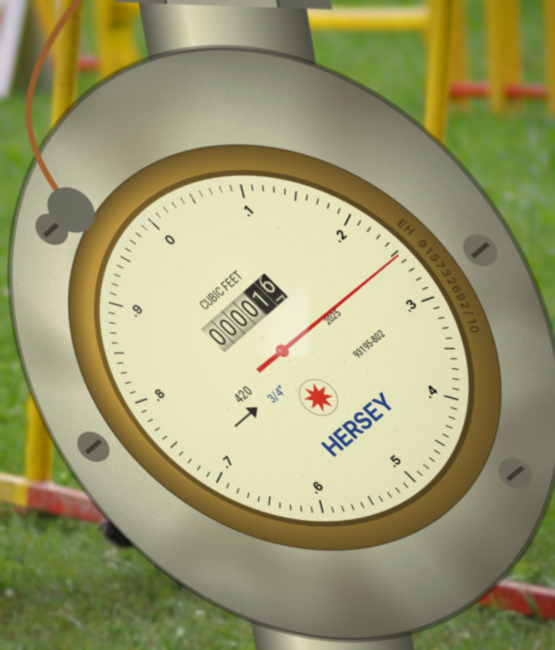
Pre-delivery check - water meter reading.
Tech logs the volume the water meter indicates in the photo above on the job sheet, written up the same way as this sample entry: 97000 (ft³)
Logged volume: 16.25 (ft³)
